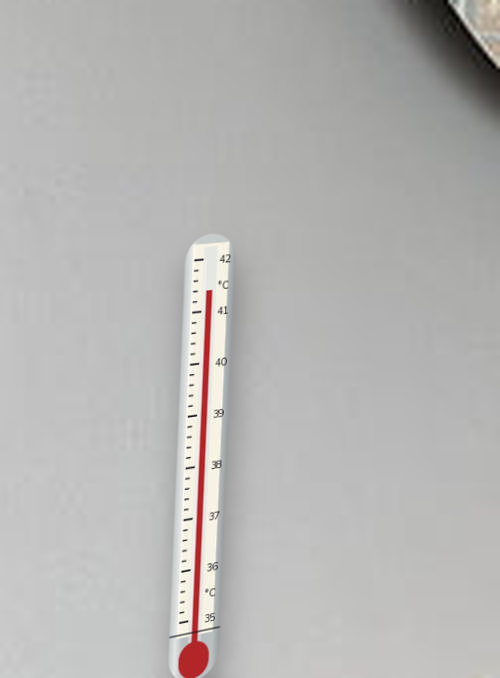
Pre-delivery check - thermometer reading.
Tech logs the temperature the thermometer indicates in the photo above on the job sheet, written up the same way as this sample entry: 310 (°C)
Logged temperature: 41.4 (°C)
